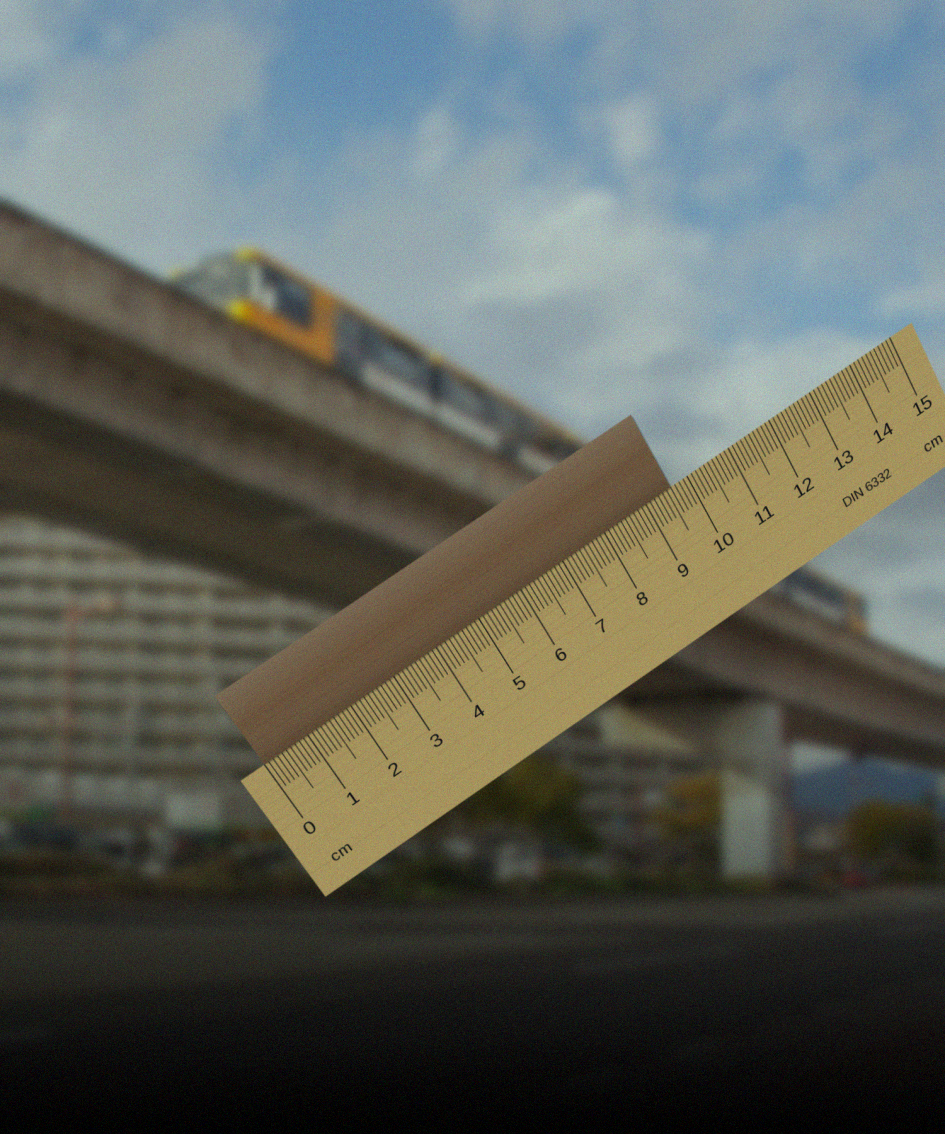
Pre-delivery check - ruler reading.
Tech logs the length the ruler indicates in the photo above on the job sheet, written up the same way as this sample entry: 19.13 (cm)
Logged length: 9.6 (cm)
